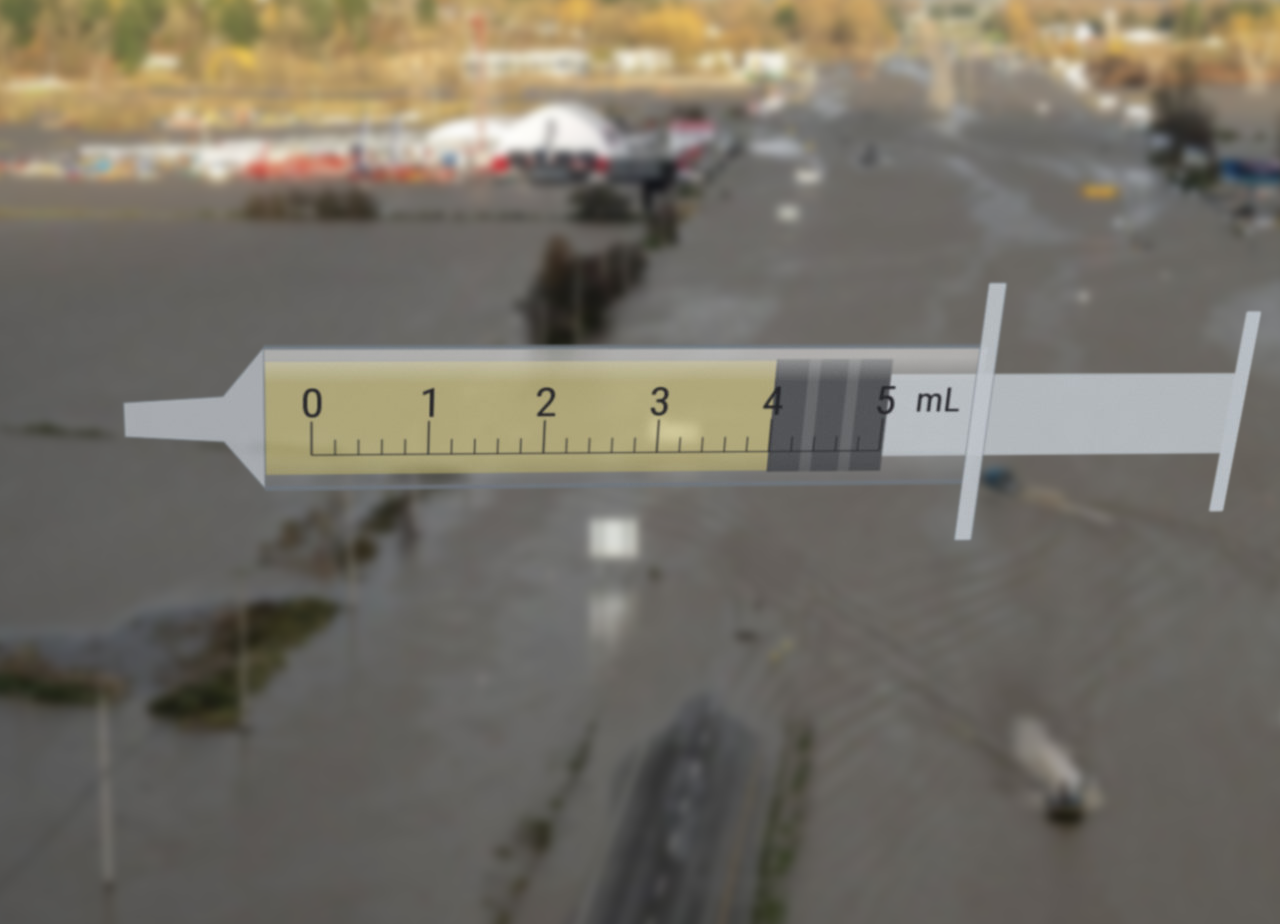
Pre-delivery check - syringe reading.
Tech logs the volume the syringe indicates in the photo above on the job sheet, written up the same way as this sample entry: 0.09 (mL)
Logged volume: 4 (mL)
